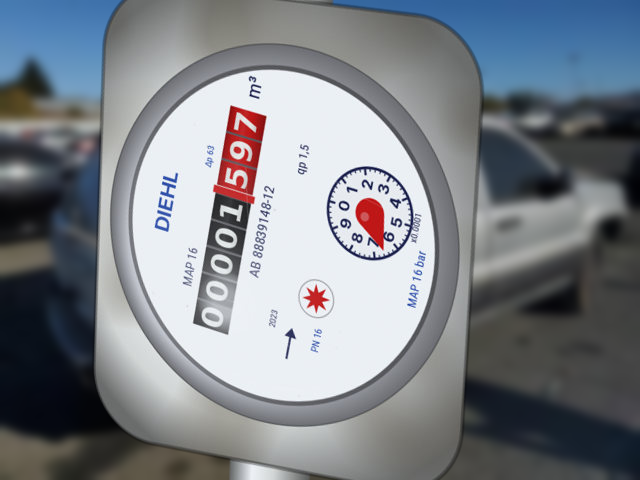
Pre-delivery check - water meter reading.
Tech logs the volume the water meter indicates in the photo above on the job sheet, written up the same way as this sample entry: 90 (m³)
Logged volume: 1.5976 (m³)
